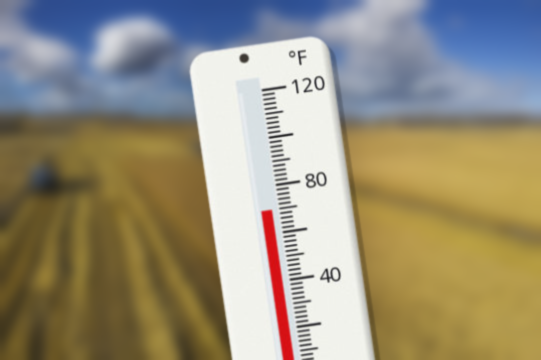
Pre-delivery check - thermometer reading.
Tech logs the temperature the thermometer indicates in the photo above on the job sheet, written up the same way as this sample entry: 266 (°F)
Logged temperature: 70 (°F)
